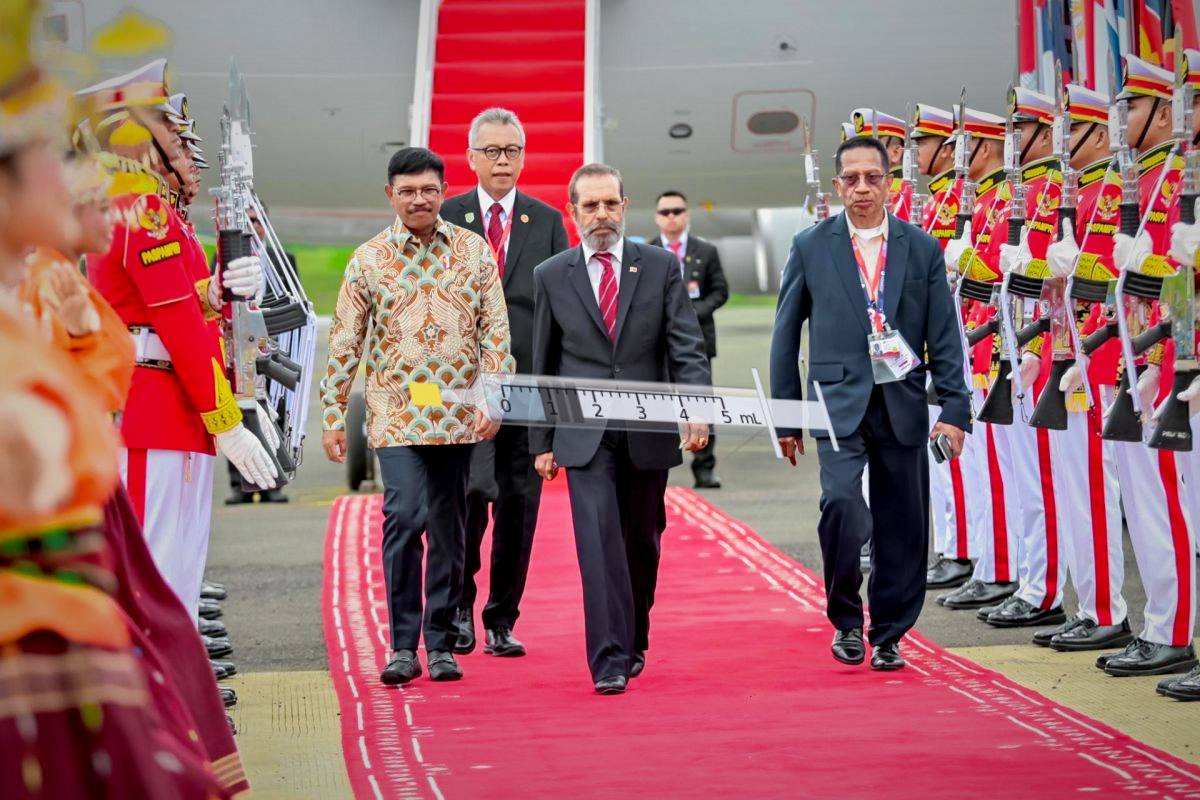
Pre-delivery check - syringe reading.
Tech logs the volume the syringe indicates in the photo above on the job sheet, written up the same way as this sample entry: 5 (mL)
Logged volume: 0.8 (mL)
